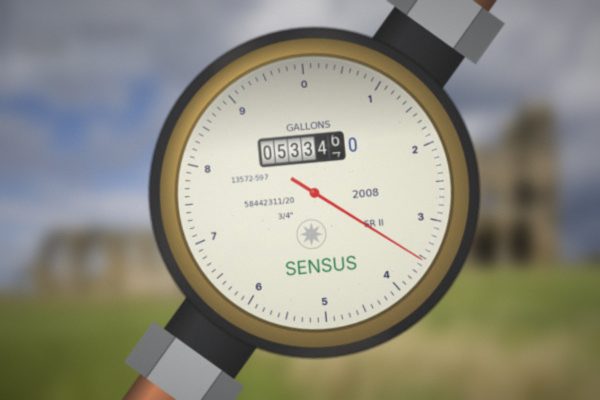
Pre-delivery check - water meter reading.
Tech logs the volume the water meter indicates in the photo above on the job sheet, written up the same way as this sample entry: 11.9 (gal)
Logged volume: 533463.5 (gal)
